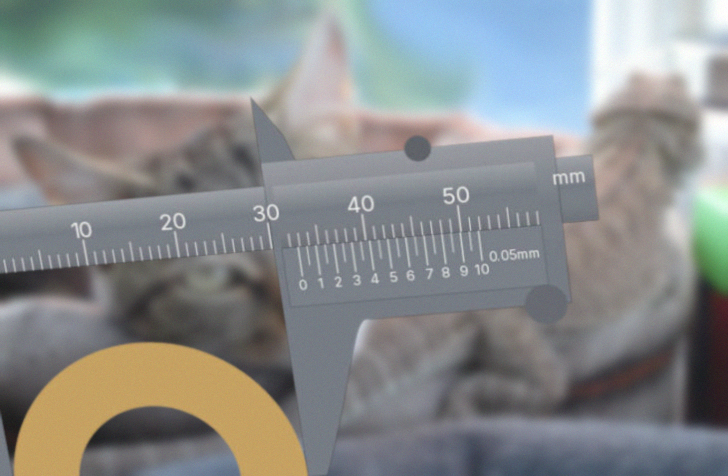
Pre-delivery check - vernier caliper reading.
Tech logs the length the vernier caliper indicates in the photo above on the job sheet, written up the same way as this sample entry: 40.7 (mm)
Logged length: 32.8 (mm)
